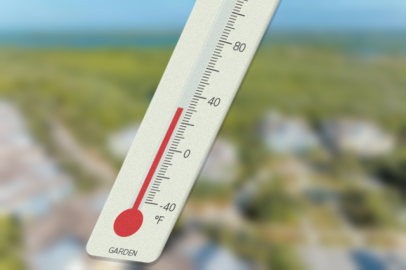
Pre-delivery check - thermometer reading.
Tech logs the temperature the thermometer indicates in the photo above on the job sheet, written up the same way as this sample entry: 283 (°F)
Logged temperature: 30 (°F)
